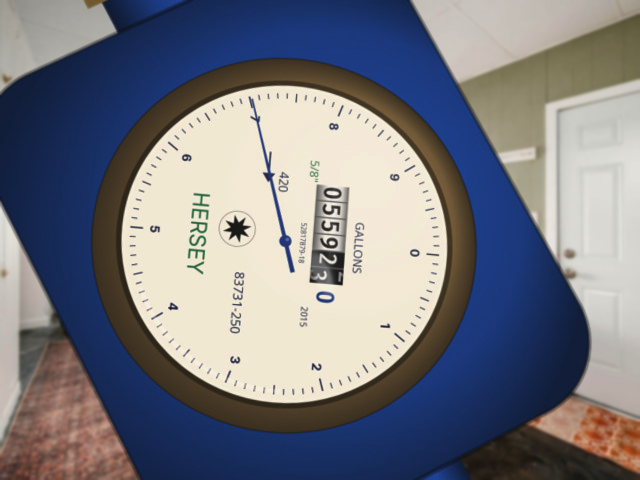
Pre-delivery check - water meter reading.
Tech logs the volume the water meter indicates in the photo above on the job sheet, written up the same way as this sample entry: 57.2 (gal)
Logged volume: 559227.0 (gal)
